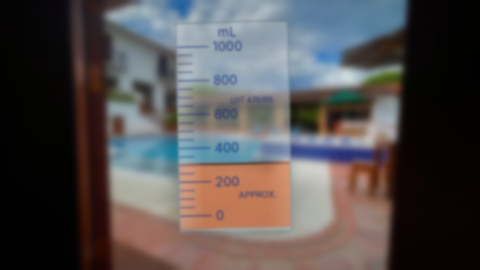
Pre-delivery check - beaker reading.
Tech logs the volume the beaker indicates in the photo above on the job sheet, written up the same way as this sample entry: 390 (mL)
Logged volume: 300 (mL)
